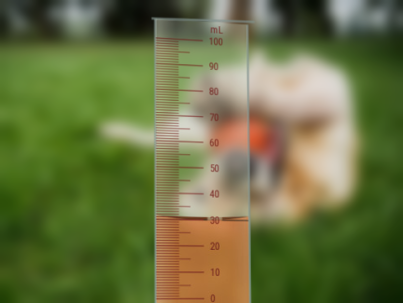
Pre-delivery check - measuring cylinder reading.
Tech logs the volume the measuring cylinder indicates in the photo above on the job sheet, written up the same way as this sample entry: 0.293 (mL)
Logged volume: 30 (mL)
